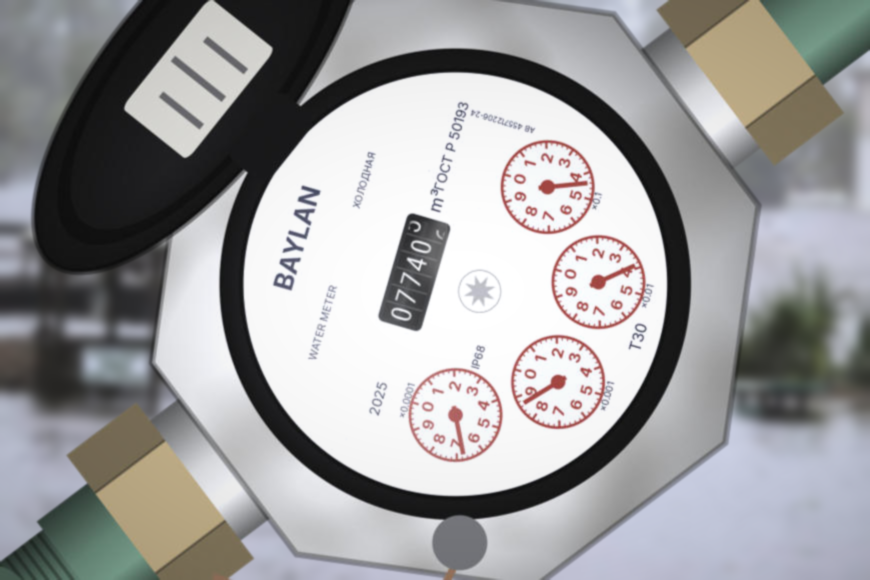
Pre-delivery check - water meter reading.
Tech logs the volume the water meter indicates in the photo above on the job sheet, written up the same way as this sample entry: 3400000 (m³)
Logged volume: 77405.4386 (m³)
